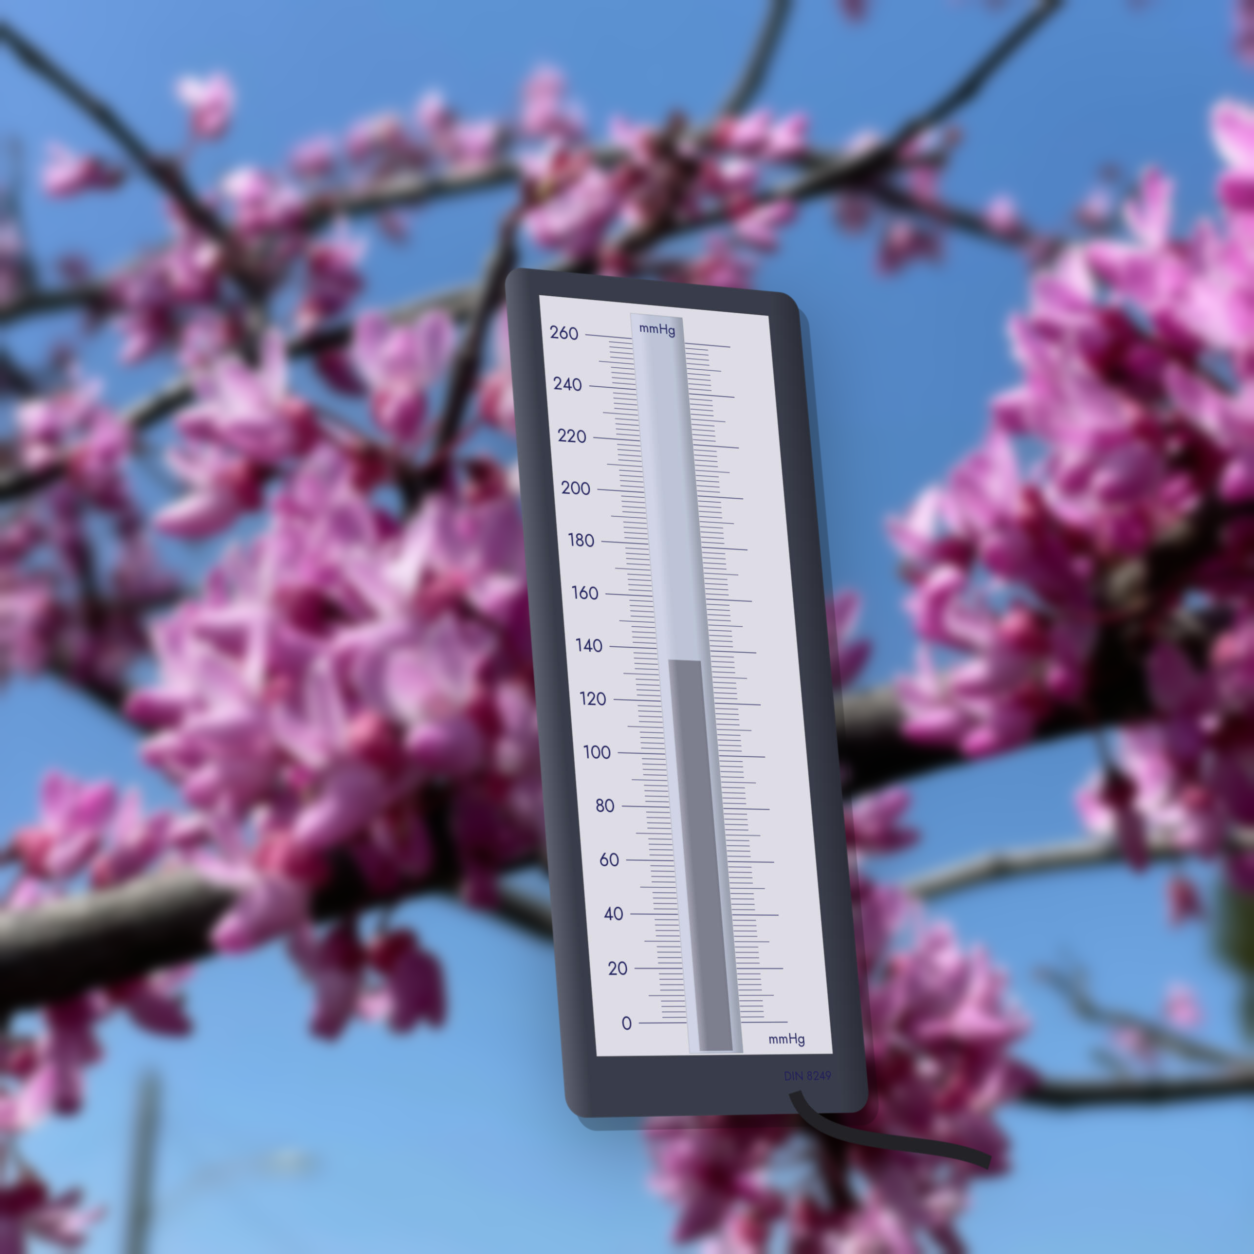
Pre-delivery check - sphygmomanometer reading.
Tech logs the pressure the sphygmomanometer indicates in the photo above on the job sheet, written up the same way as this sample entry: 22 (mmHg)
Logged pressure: 136 (mmHg)
